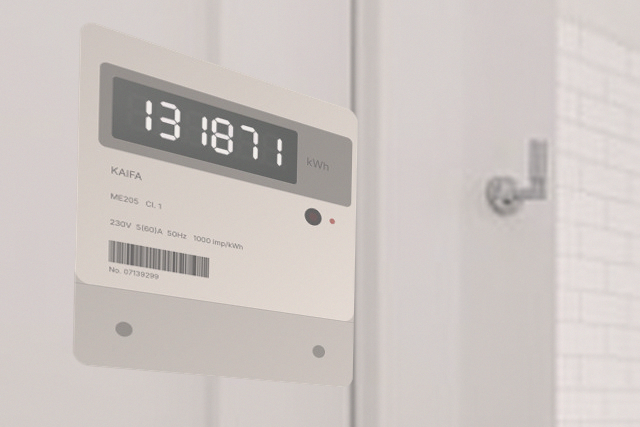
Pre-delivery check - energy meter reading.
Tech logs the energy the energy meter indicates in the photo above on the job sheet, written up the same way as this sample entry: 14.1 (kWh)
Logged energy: 131871 (kWh)
